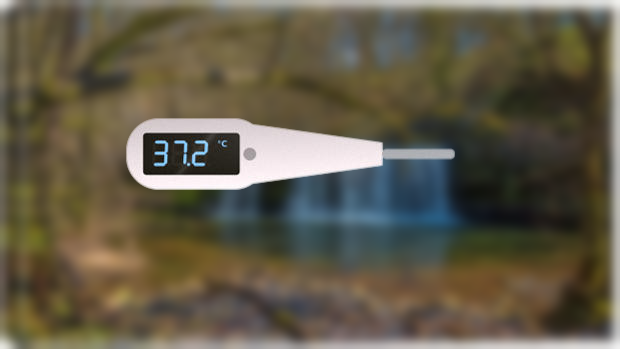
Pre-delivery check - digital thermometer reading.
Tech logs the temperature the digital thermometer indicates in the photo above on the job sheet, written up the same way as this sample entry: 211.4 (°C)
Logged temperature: 37.2 (°C)
